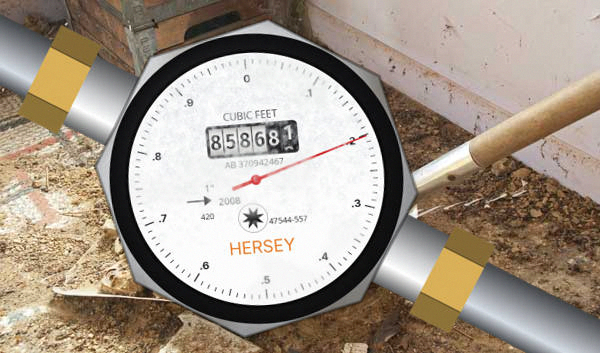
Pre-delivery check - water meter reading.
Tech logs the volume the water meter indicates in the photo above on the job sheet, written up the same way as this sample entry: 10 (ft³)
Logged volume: 858681.20 (ft³)
